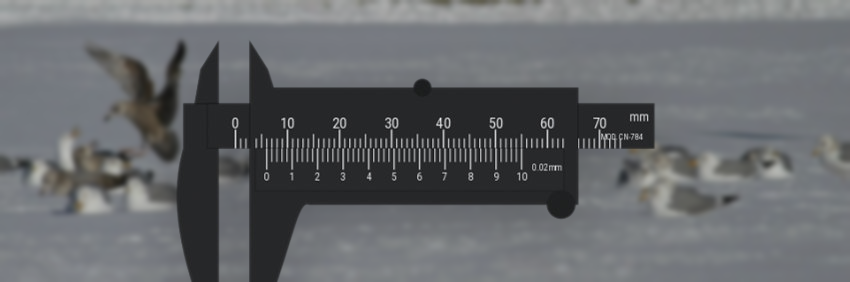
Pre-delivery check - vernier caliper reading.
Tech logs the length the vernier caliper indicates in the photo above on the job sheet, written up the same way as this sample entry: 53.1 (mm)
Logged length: 6.0 (mm)
